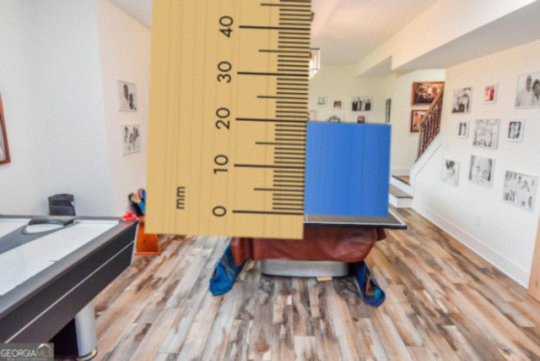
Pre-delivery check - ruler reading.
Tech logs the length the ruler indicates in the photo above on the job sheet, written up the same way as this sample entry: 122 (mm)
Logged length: 20 (mm)
